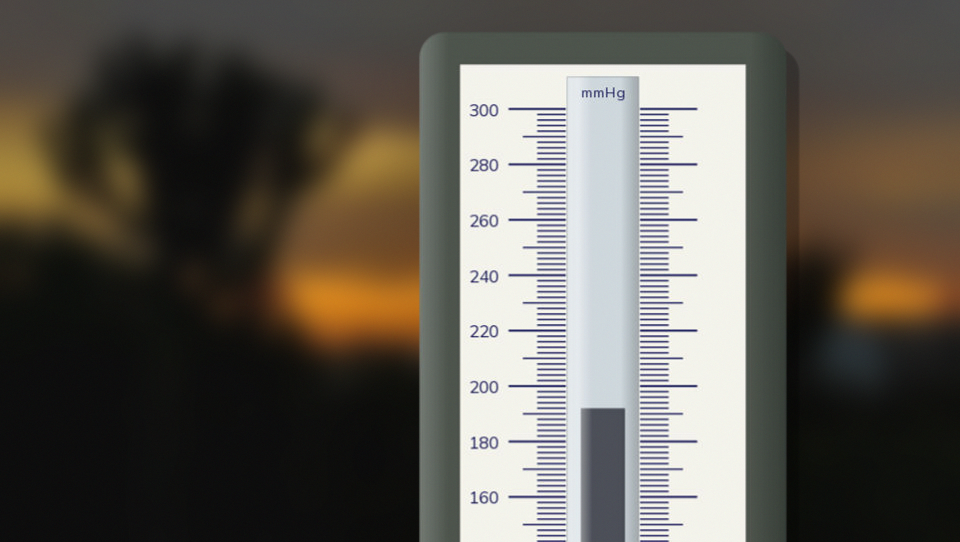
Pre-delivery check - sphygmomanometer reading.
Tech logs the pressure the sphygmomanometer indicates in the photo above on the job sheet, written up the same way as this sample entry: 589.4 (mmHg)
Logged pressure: 192 (mmHg)
